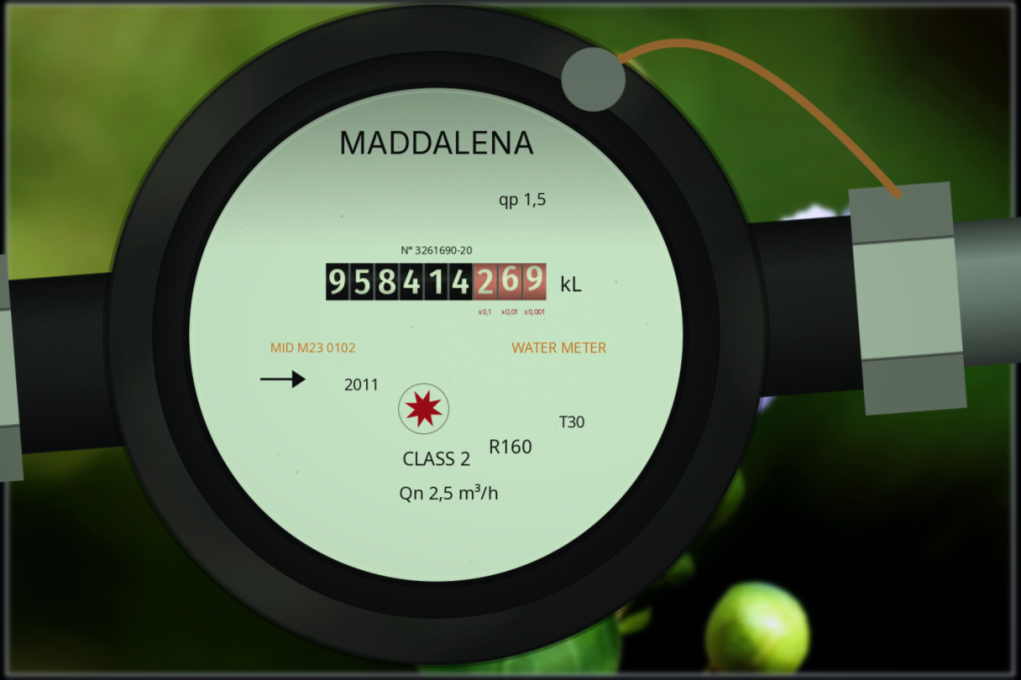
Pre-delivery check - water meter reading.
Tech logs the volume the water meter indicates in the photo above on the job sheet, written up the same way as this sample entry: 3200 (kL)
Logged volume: 958414.269 (kL)
